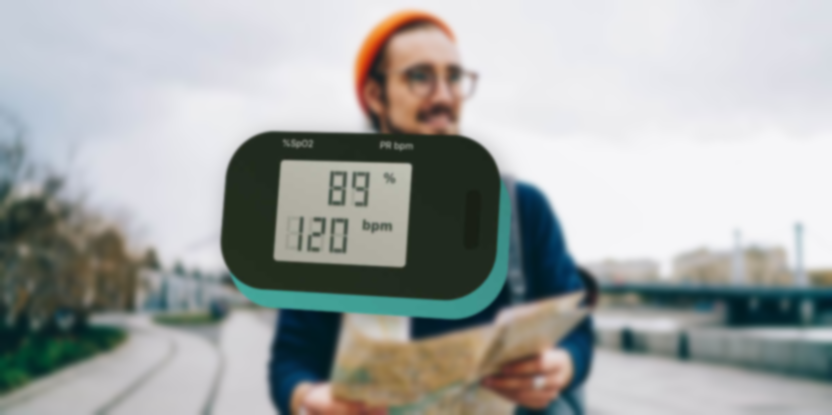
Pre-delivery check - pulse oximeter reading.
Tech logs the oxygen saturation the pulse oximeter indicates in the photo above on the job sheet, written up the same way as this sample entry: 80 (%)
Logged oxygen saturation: 89 (%)
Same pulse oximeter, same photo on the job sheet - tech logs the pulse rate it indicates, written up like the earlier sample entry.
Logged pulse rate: 120 (bpm)
